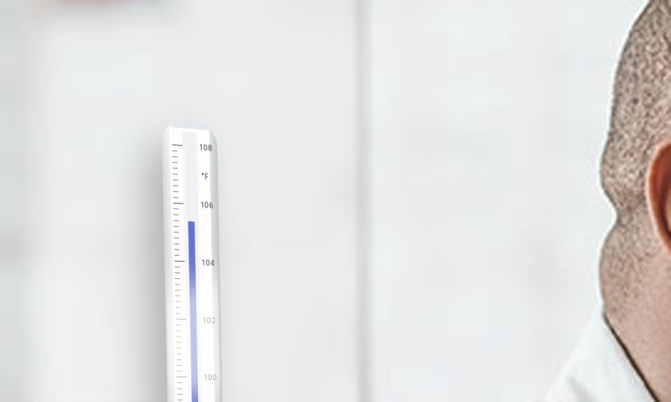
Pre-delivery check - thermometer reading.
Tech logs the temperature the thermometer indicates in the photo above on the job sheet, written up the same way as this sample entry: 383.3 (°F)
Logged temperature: 105.4 (°F)
